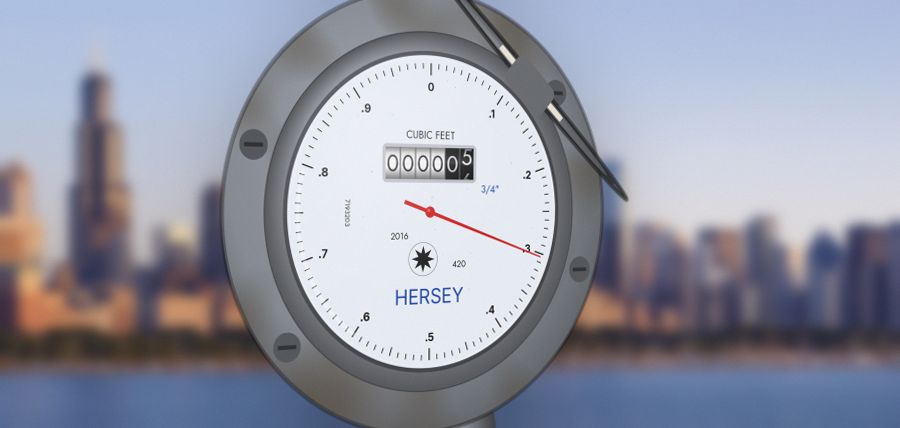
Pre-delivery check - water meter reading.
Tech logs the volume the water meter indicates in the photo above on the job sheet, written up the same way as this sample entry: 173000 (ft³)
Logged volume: 5.30 (ft³)
